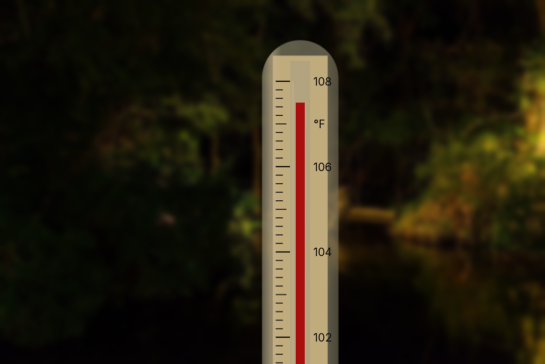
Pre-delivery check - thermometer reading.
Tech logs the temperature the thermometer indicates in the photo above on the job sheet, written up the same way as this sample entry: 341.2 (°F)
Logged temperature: 107.5 (°F)
